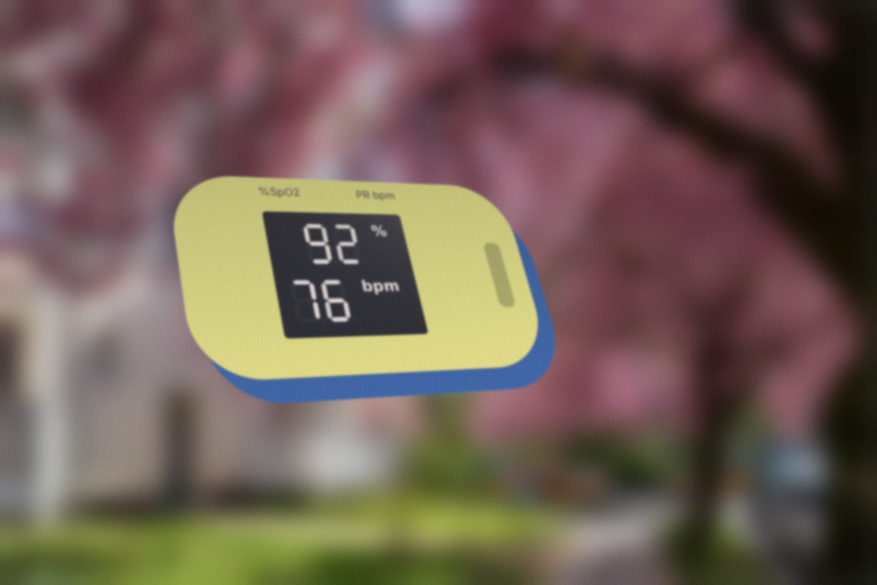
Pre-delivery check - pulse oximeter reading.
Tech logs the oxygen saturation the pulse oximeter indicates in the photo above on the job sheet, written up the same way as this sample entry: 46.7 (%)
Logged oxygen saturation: 92 (%)
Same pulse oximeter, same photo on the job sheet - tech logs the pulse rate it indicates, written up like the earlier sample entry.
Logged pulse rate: 76 (bpm)
